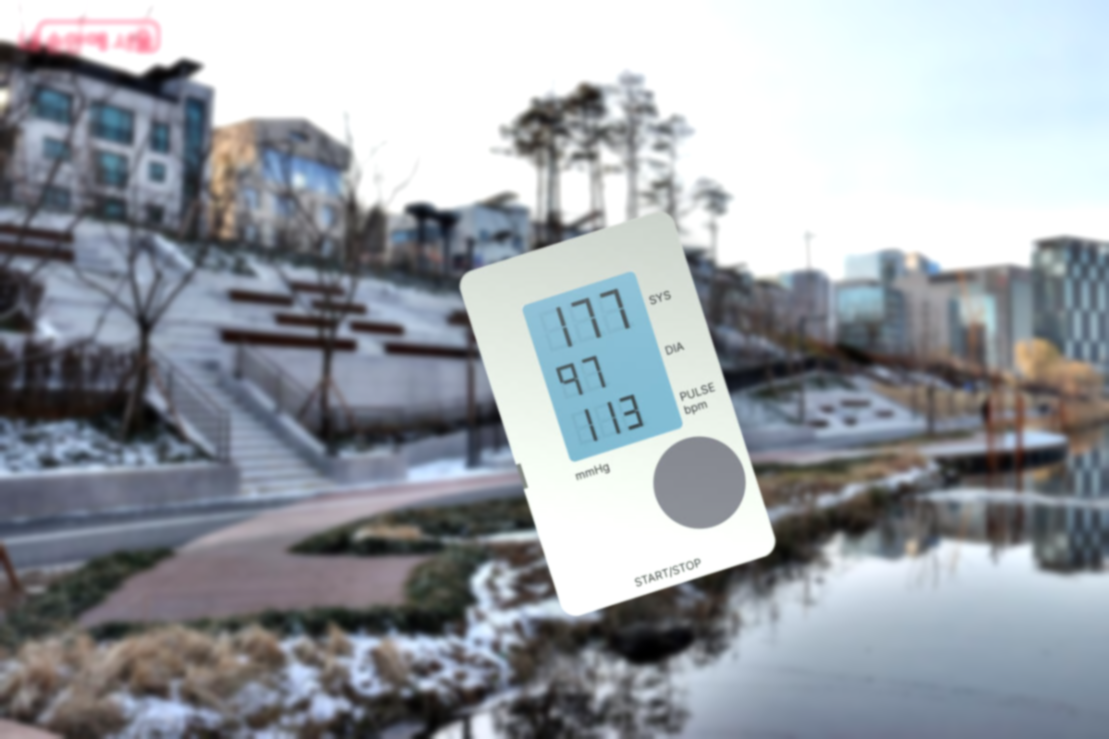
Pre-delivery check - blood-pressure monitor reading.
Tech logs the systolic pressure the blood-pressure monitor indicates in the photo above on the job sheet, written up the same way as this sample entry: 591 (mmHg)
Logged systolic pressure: 177 (mmHg)
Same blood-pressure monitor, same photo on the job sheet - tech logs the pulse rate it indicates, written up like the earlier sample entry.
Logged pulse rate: 113 (bpm)
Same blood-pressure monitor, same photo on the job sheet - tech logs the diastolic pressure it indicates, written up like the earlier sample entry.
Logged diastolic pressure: 97 (mmHg)
